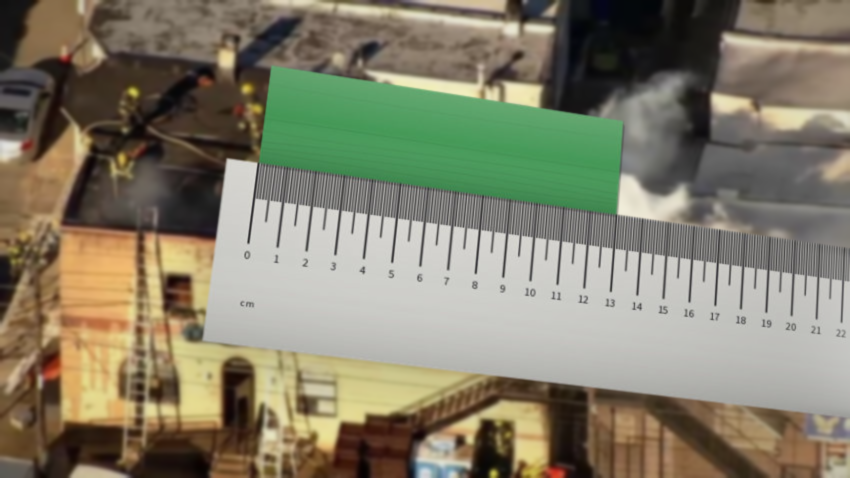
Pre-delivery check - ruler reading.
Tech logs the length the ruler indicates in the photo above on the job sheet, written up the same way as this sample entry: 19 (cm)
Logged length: 13 (cm)
